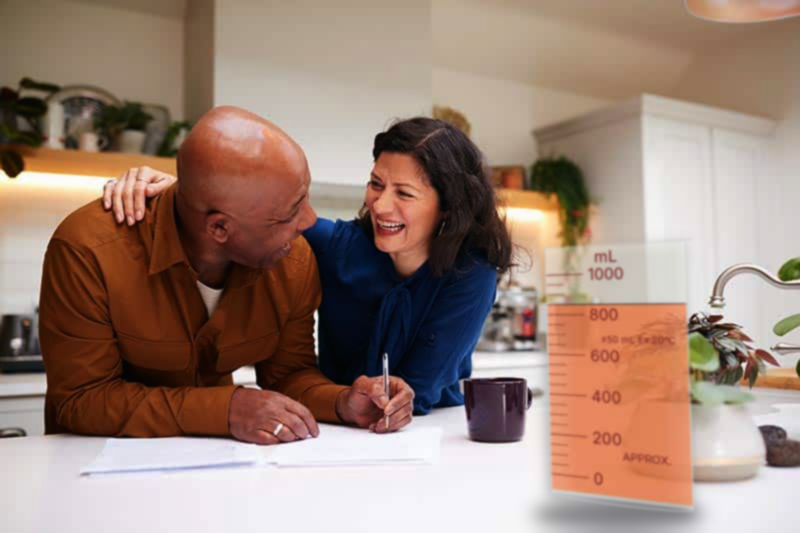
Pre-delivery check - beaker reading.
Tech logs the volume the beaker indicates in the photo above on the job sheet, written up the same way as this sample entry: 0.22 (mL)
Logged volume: 850 (mL)
